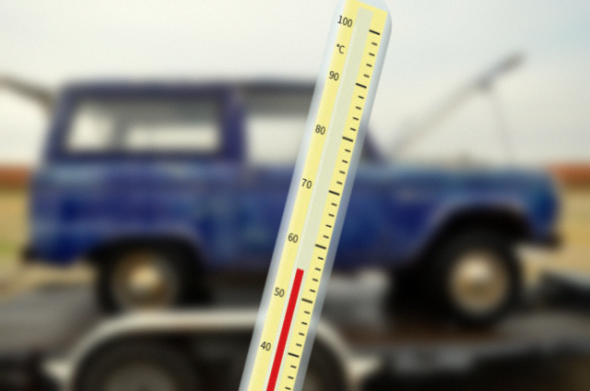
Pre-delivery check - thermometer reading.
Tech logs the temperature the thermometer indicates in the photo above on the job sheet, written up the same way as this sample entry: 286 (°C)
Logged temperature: 55 (°C)
